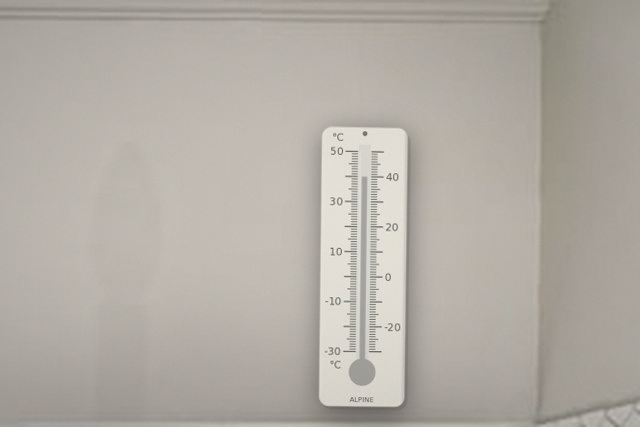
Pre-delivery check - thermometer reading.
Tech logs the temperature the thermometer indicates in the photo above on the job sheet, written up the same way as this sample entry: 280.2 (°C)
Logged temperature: 40 (°C)
